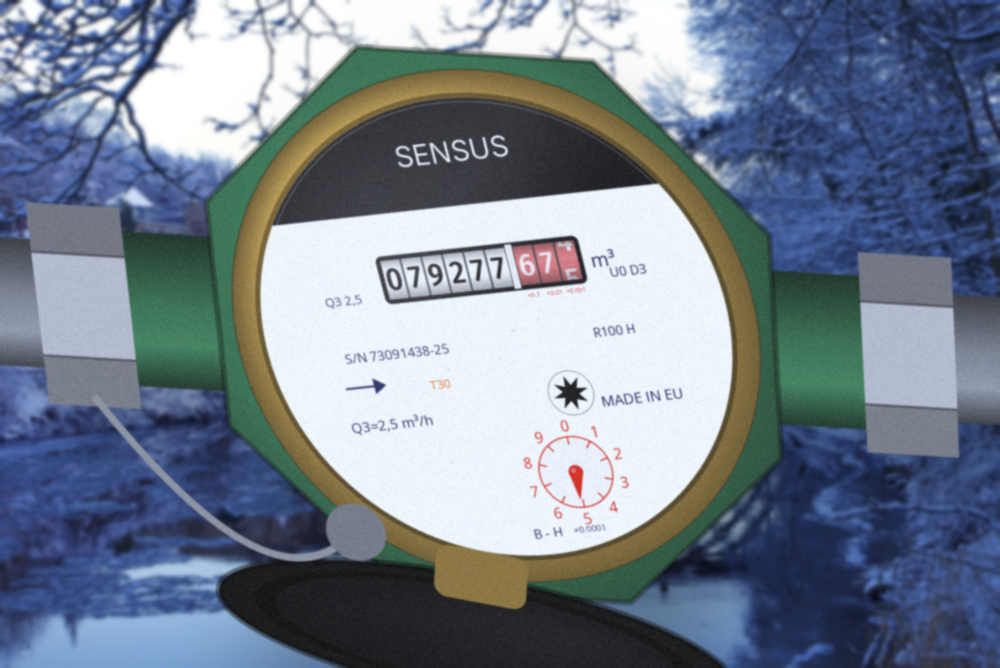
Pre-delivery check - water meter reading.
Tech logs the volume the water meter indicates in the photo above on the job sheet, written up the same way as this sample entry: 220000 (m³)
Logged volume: 79277.6745 (m³)
